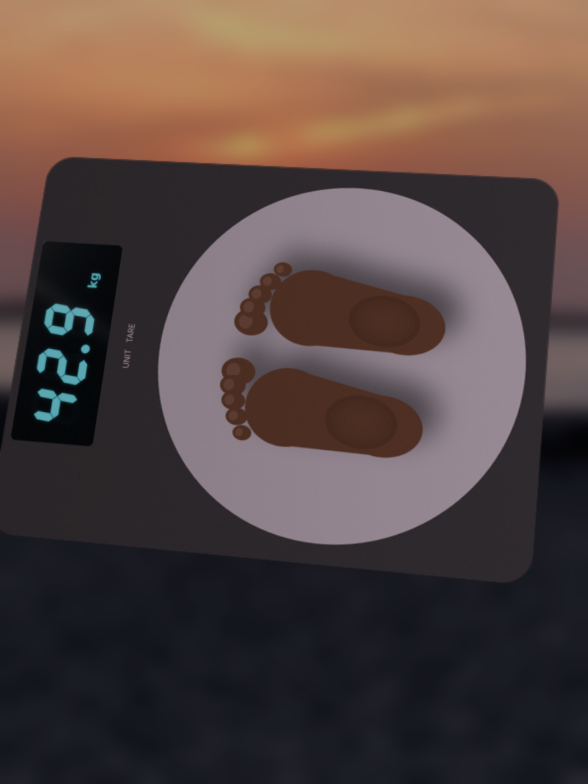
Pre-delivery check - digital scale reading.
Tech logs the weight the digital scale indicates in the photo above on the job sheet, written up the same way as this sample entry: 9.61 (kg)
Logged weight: 42.9 (kg)
